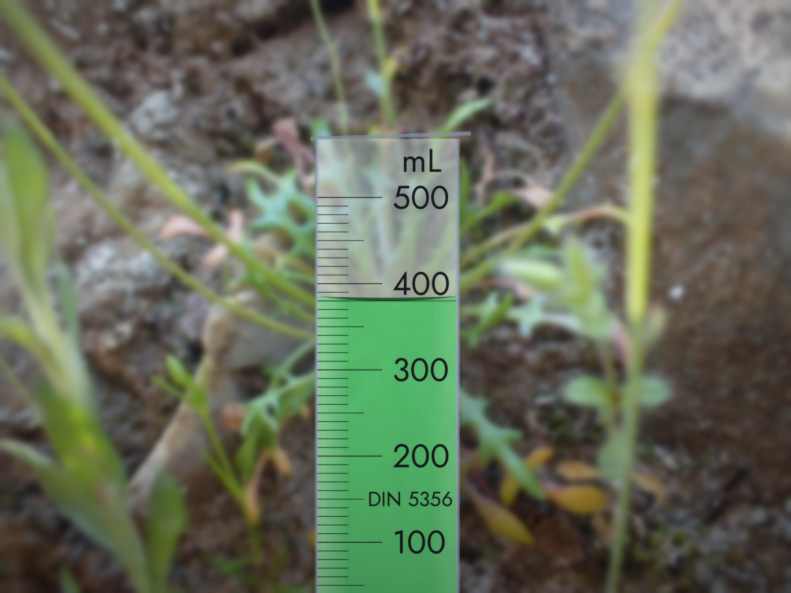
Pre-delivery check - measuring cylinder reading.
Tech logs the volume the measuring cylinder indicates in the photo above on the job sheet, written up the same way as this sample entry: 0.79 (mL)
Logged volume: 380 (mL)
